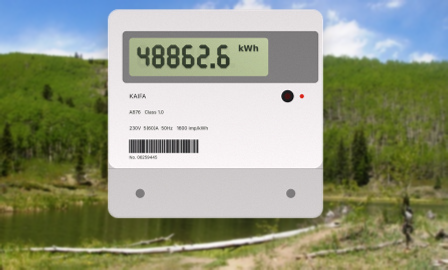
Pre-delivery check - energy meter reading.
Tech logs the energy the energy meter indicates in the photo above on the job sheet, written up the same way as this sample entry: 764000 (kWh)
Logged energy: 48862.6 (kWh)
